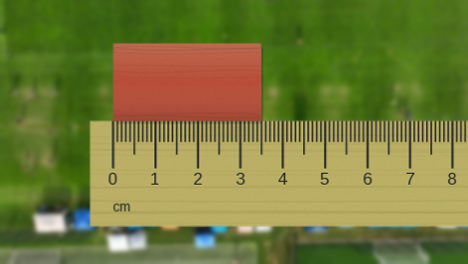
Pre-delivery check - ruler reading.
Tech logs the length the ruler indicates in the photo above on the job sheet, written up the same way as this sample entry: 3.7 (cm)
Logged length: 3.5 (cm)
